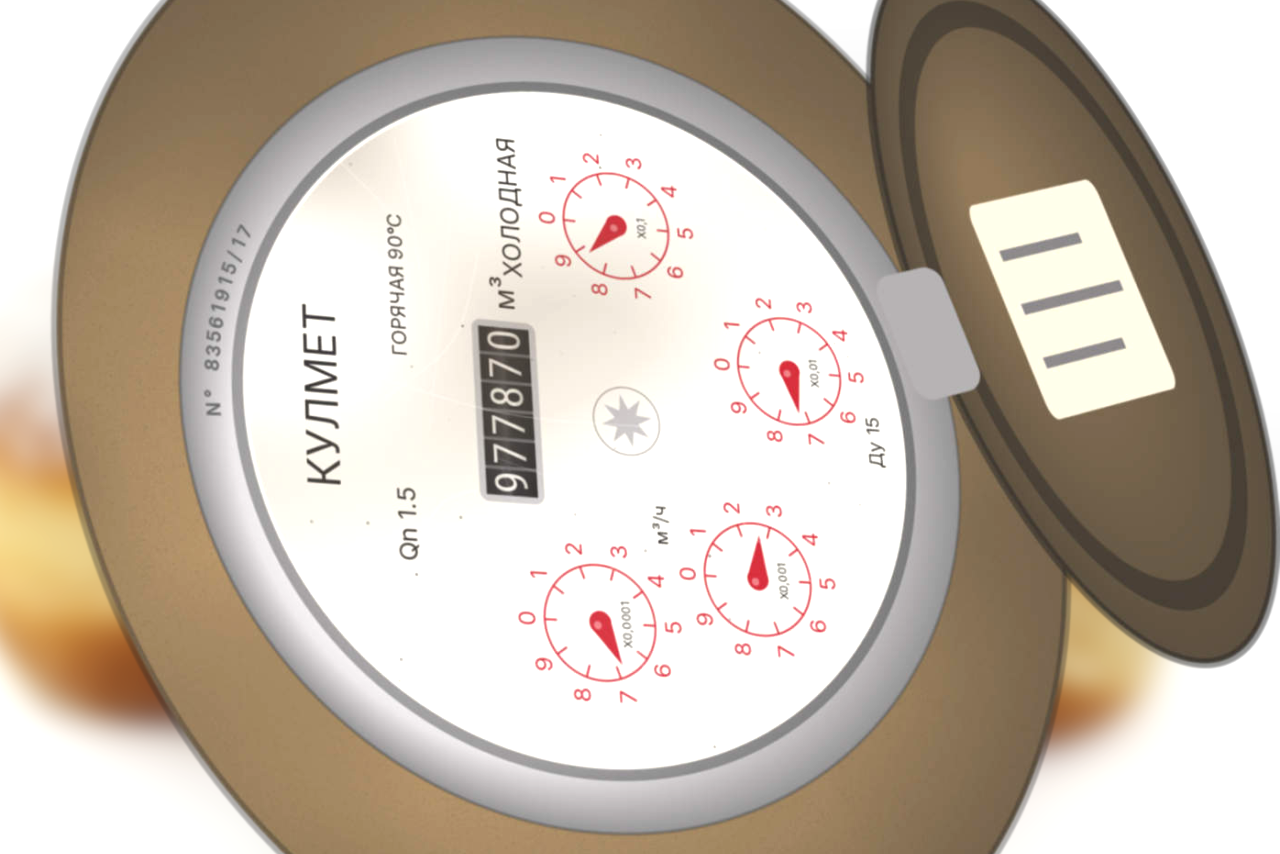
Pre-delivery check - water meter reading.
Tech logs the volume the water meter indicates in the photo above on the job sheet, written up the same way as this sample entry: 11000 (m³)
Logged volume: 977870.8726 (m³)
